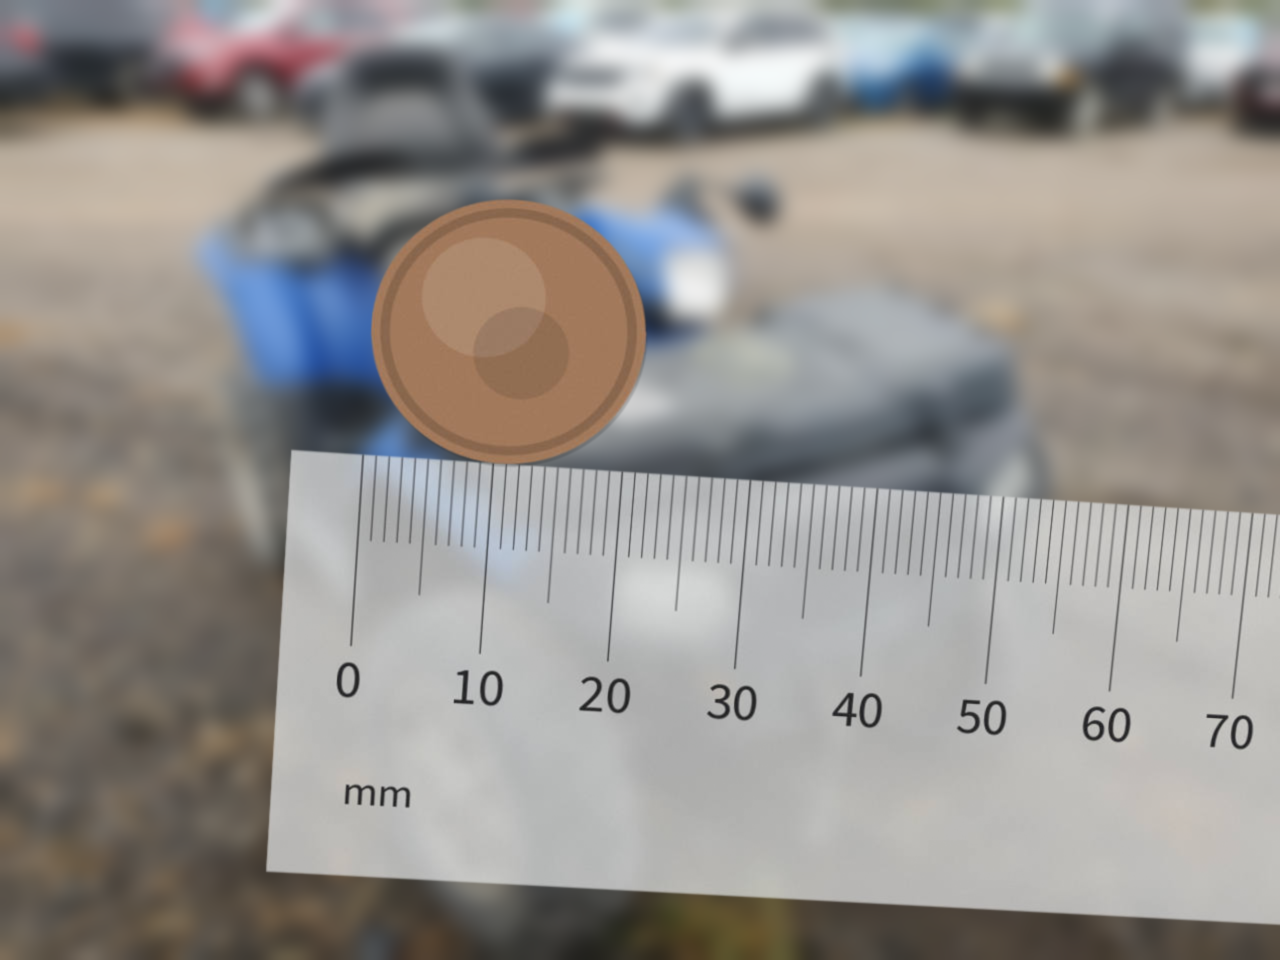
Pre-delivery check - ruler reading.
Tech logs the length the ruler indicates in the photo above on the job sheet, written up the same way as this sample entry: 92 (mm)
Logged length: 21 (mm)
